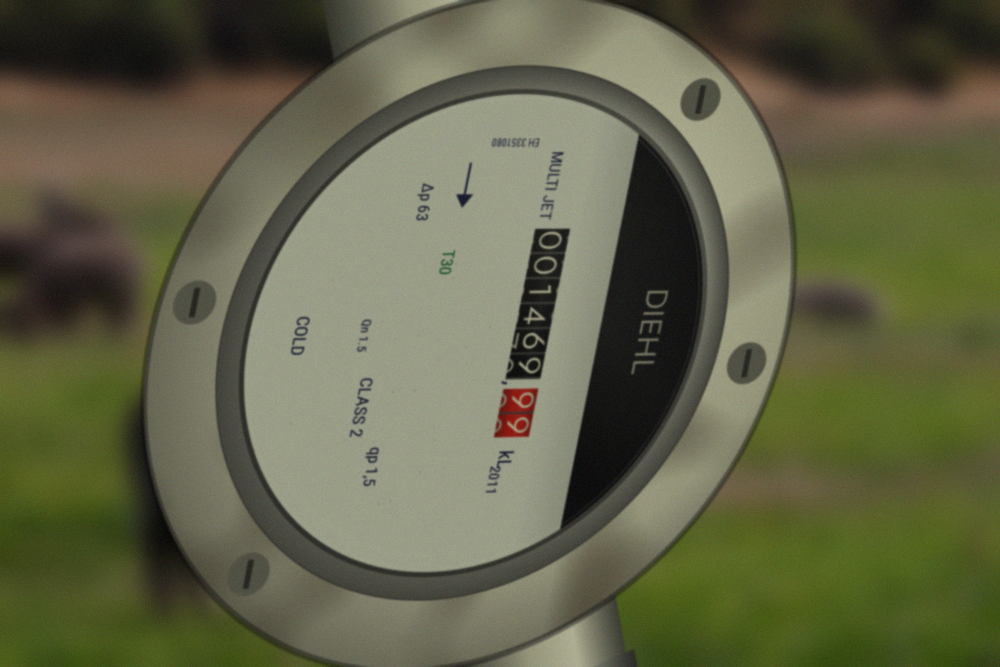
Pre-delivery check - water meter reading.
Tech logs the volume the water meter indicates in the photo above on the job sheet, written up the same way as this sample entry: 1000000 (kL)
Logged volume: 1469.99 (kL)
